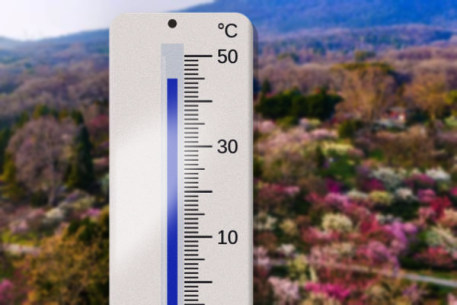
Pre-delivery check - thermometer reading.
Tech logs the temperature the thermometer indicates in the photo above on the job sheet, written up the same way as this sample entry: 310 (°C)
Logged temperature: 45 (°C)
